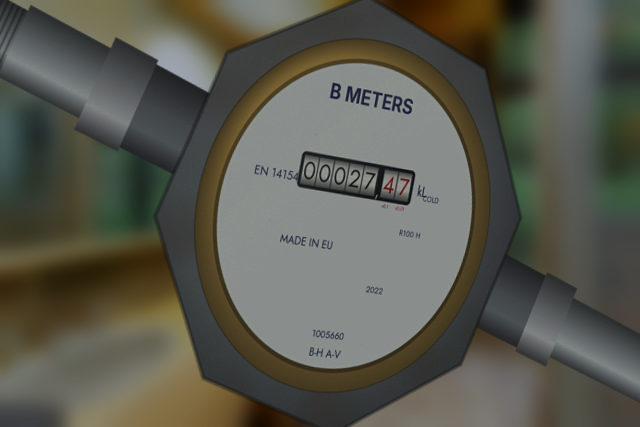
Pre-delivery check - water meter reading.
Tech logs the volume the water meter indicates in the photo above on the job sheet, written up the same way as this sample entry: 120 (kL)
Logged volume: 27.47 (kL)
